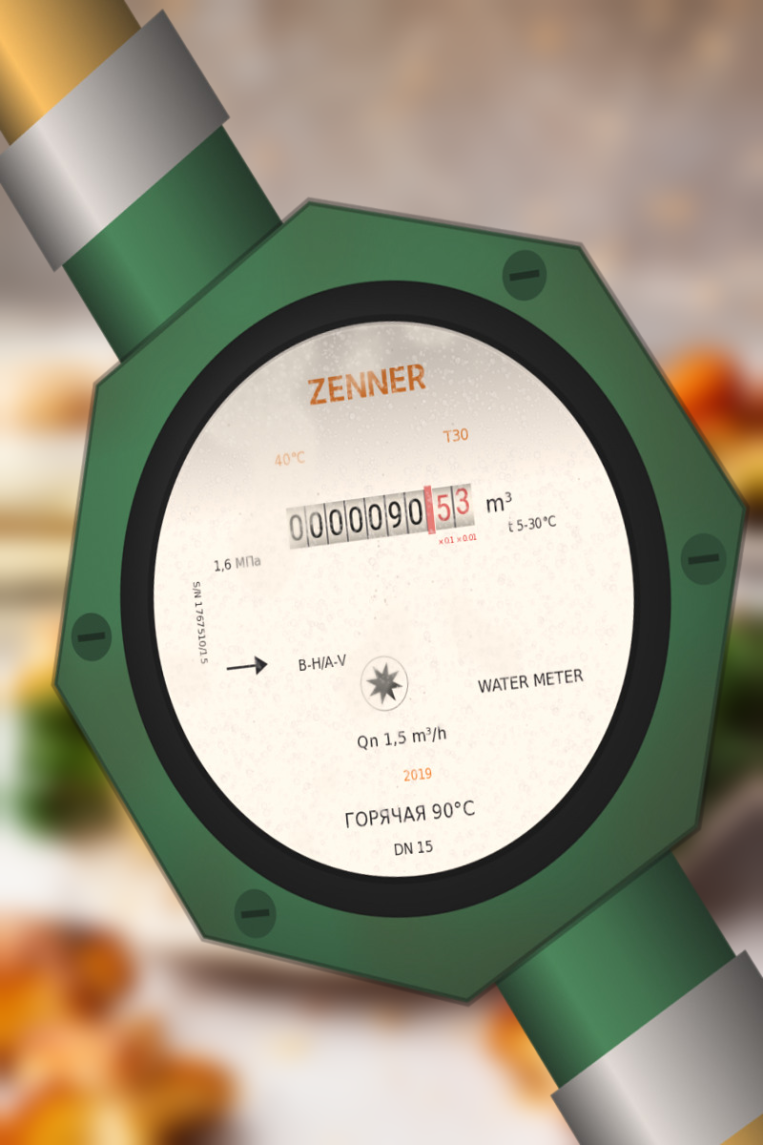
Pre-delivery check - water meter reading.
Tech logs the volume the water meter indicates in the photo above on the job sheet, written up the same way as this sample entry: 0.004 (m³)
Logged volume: 90.53 (m³)
